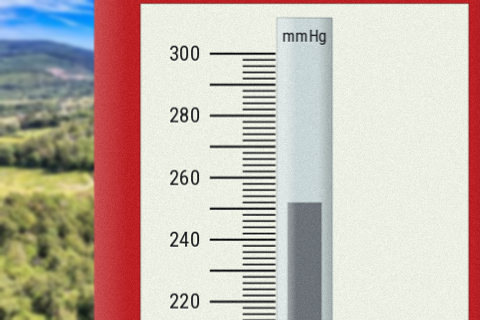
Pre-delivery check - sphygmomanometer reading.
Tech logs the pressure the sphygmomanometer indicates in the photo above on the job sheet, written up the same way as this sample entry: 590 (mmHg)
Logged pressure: 252 (mmHg)
